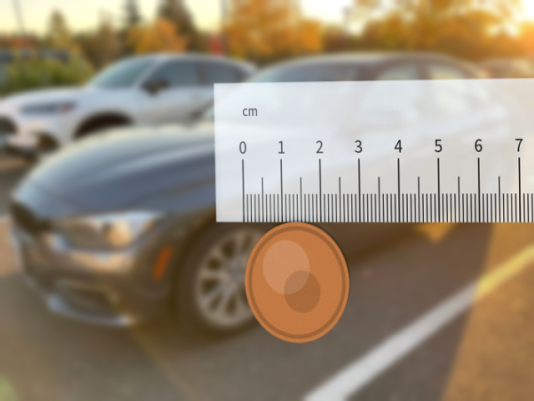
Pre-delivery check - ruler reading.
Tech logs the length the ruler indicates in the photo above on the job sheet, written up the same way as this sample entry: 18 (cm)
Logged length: 2.7 (cm)
